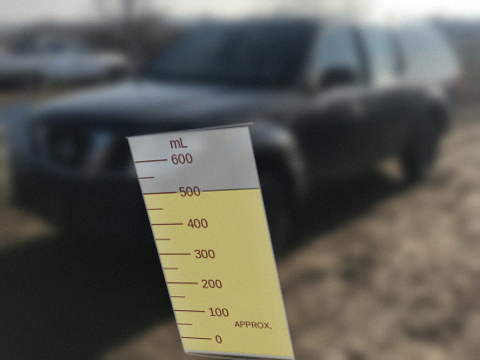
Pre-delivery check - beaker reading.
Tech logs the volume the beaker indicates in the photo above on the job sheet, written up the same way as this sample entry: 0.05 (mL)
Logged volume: 500 (mL)
